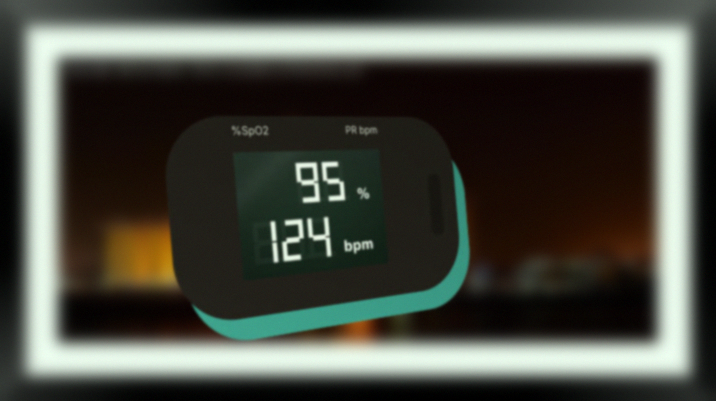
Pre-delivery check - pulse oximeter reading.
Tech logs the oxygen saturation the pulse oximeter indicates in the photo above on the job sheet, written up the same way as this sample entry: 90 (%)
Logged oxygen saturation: 95 (%)
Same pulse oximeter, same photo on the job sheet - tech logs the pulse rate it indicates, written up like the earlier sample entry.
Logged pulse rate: 124 (bpm)
